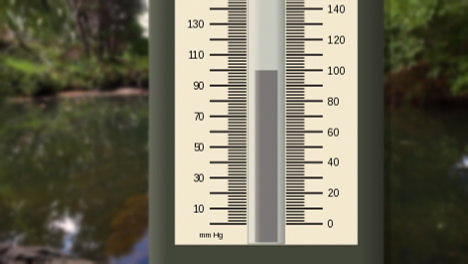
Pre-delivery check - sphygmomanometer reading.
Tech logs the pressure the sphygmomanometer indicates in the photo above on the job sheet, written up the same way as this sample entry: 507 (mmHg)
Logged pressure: 100 (mmHg)
